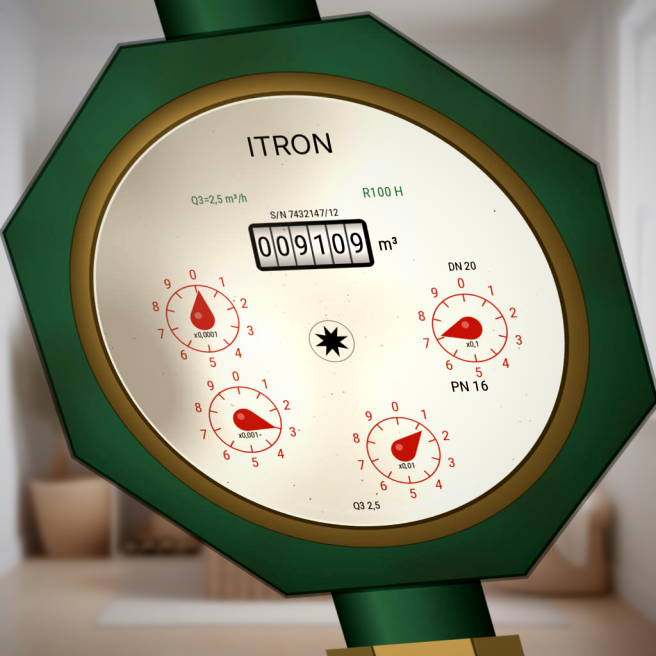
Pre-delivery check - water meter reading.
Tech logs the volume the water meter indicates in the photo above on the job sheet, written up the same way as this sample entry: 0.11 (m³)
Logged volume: 9109.7130 (m³)
